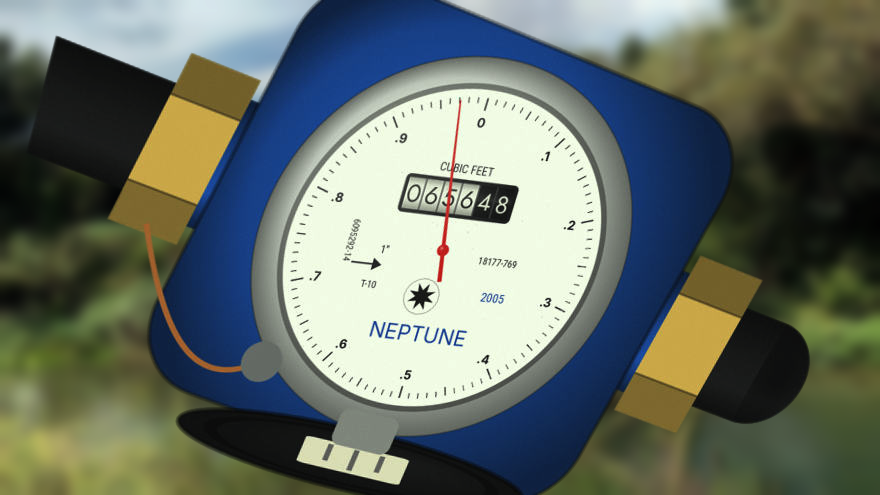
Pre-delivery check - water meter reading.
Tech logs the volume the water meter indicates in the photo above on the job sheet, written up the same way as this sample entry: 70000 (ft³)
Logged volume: 65647.97 (ft³)
